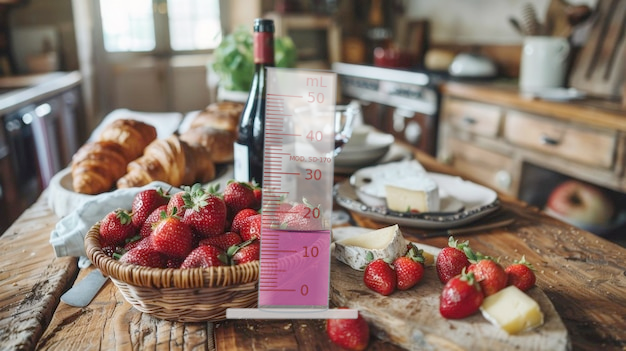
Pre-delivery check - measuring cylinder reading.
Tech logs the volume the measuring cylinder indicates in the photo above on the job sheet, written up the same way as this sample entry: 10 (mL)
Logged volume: 15 (mL)
